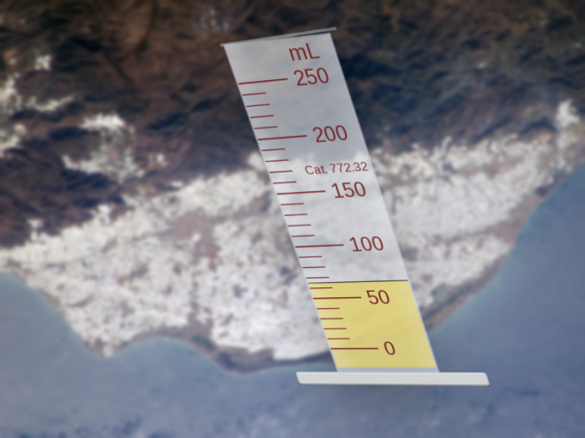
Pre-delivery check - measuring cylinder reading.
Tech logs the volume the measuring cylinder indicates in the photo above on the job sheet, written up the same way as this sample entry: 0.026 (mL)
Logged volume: 65 (mL)
